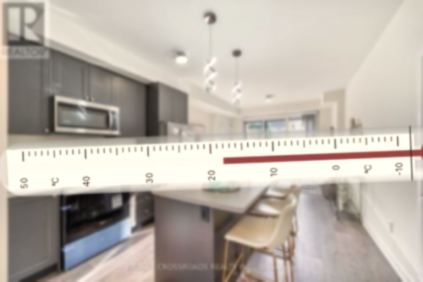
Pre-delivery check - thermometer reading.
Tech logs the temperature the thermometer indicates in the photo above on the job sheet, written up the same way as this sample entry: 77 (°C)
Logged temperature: 18 (°C)
